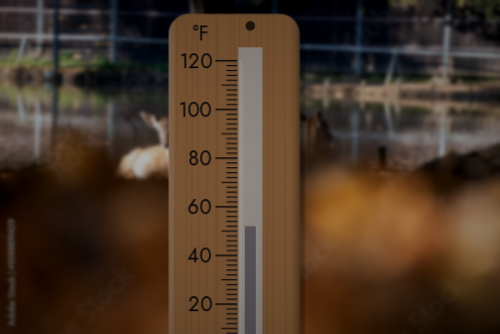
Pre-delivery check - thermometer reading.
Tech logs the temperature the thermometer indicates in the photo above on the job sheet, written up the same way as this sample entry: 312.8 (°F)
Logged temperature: 52 (°F)
